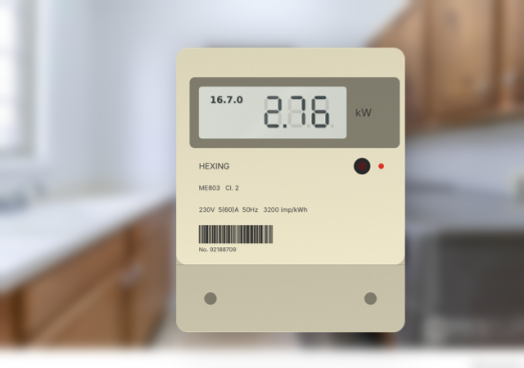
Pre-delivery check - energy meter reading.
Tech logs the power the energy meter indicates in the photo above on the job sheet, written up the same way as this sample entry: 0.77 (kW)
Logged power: 2.76 (kW)
